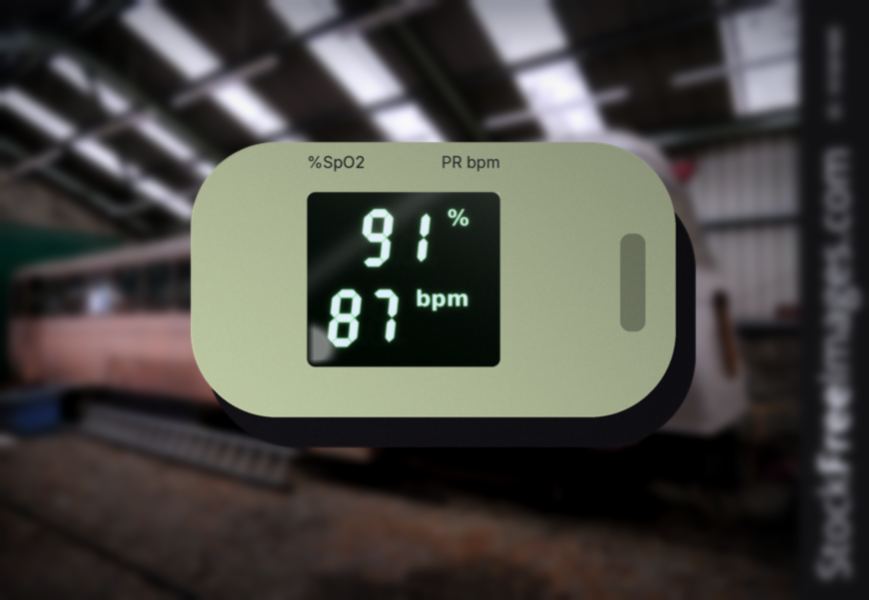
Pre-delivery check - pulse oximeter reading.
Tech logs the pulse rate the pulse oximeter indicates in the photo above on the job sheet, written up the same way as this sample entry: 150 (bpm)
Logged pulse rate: 87 (bpm)
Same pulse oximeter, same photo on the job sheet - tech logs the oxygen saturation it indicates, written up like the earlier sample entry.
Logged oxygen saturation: 91 (%)
